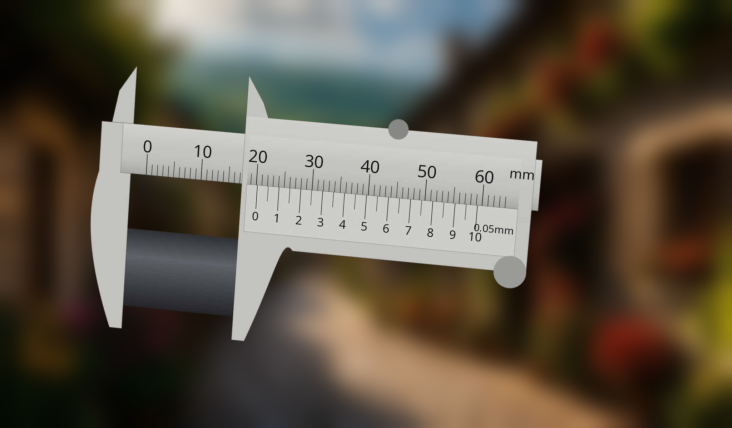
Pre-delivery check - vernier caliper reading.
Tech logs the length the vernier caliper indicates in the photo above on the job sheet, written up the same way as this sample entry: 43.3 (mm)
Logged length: 20.2 (mm)
